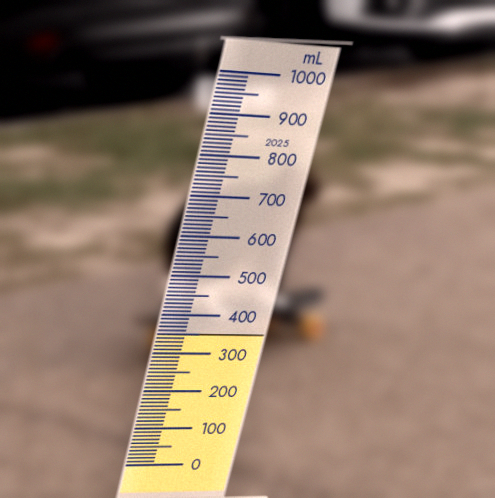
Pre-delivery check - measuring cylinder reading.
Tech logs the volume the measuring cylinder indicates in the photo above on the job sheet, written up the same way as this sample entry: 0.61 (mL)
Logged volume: 350 (mL)
